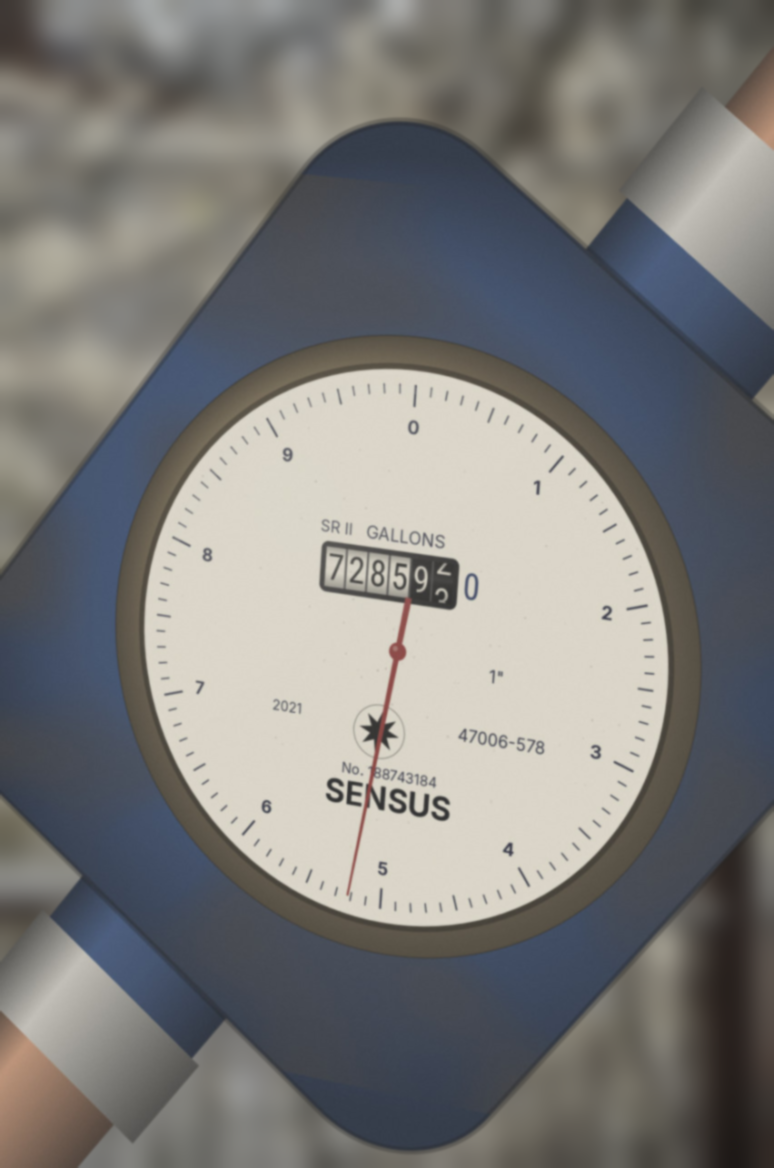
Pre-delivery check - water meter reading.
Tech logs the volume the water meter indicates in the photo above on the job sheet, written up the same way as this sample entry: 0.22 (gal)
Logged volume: 7285925.2 (gal)
